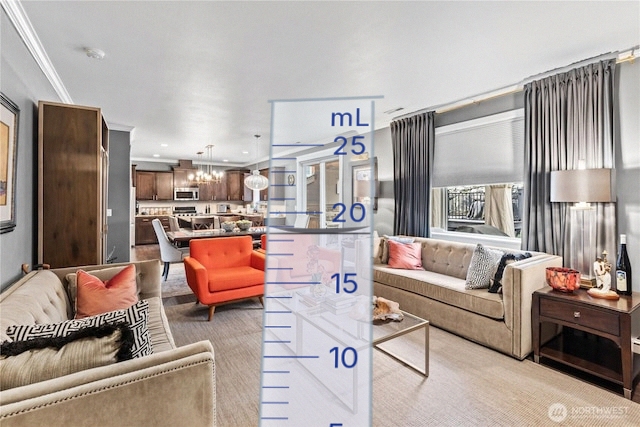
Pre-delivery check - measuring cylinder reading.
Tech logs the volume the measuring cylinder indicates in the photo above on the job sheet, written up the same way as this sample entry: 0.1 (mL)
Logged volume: 18.5 (mL)
